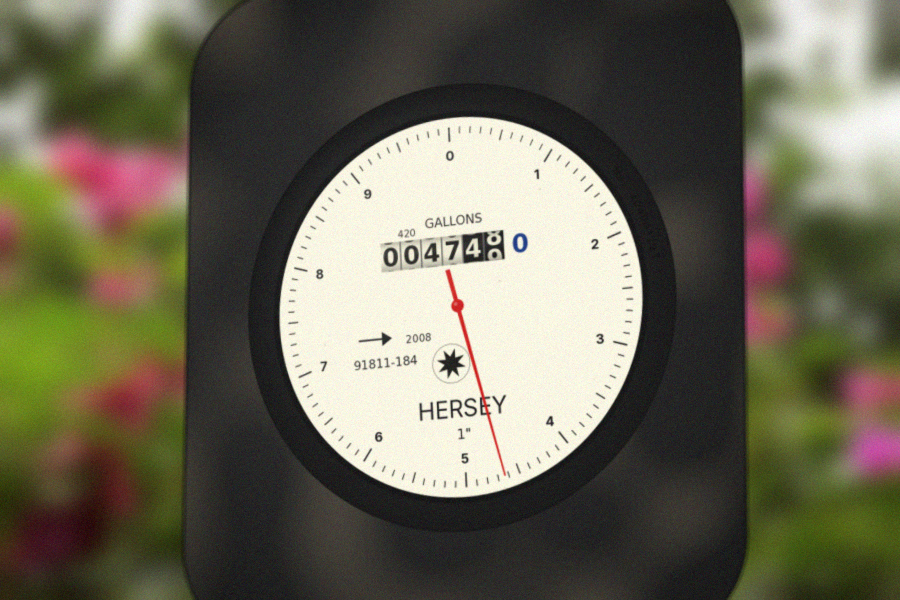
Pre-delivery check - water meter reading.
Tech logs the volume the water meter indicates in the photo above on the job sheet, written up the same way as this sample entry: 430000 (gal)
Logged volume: 47484.6 (gal)
